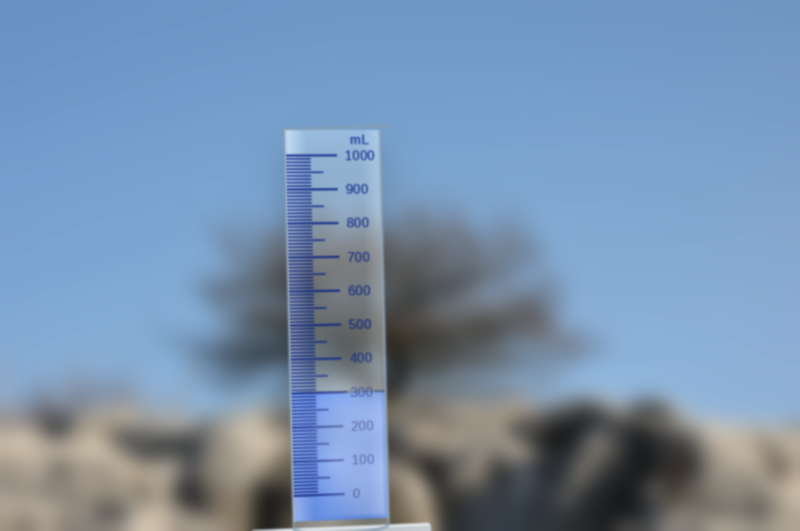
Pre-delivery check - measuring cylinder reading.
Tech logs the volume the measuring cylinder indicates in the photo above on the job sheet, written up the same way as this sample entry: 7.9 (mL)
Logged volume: 300 (mL)
